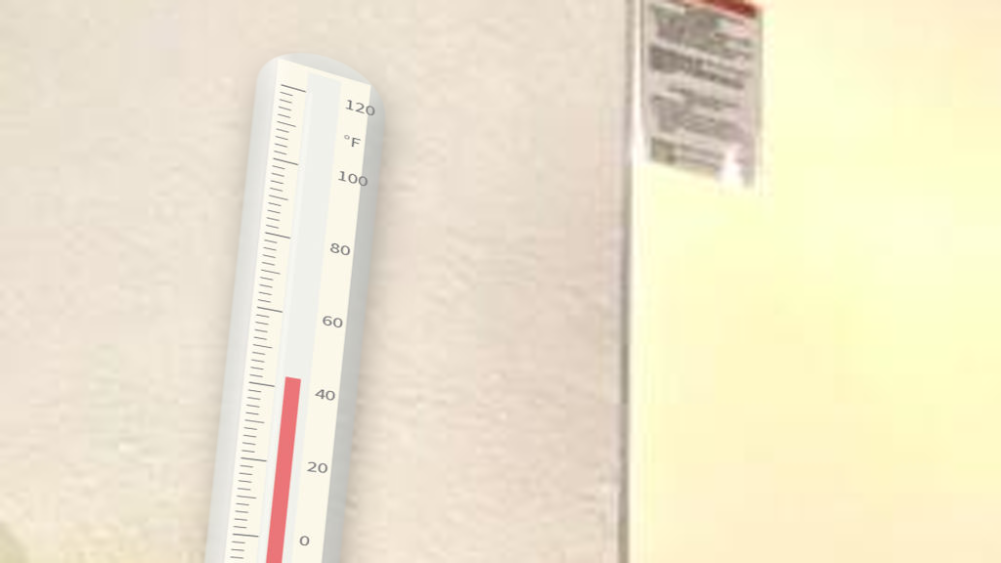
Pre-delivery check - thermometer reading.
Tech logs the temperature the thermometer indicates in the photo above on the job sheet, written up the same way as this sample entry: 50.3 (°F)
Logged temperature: 43 (°F)
